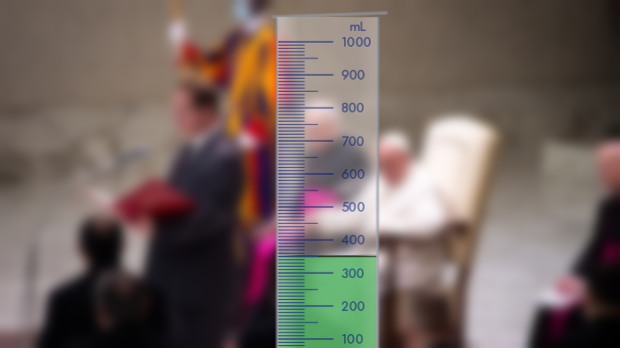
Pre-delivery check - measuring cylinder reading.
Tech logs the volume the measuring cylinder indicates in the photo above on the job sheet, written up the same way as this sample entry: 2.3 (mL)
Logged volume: 350 (mL)
